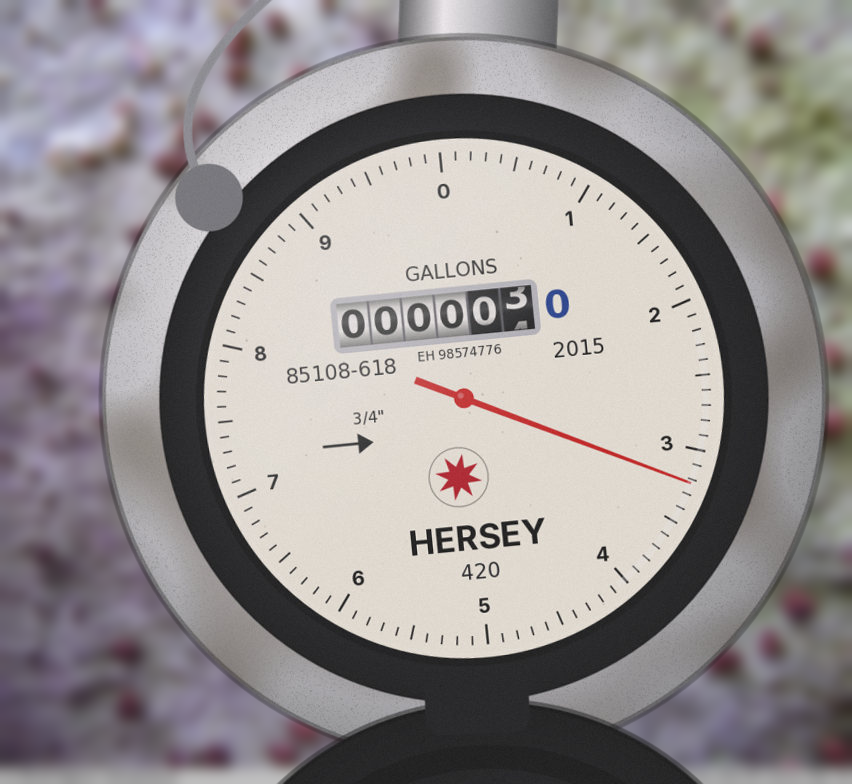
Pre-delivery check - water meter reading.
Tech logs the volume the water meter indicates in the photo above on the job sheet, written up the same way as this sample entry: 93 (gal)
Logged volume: 33.2 (gal)
